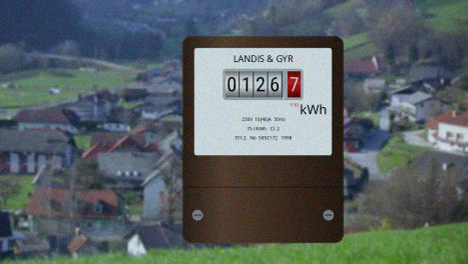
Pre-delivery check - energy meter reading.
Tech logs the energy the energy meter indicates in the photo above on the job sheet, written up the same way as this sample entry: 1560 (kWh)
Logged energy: 126.7 (kWh)
